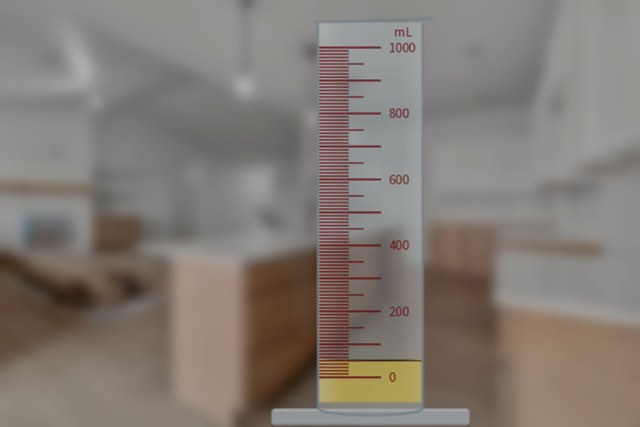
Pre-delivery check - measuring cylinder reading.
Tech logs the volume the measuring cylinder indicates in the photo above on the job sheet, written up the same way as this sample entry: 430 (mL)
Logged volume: 50 (mL)
